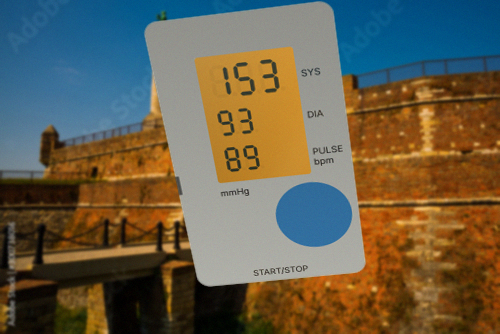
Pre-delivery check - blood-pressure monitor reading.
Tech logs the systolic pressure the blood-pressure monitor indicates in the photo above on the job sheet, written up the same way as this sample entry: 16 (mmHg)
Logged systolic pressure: 153 (mmHg)
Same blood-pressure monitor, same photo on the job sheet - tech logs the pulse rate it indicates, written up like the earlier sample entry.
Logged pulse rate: 89 (bpm)
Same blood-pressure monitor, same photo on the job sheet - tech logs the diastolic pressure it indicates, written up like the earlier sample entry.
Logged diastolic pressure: 93 (mmHg)
